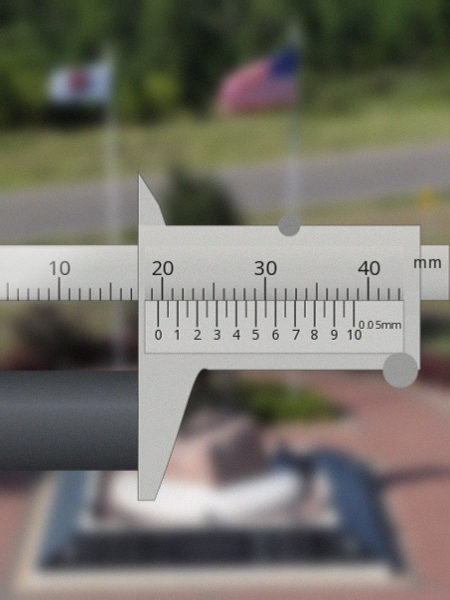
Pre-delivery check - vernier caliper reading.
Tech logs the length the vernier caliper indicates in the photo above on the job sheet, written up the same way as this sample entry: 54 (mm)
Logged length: 19.6 (mm)
